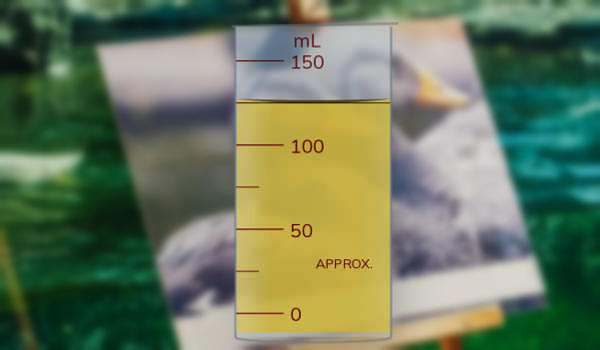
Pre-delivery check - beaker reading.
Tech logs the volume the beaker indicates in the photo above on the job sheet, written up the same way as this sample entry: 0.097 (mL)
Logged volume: 125 (mL)
